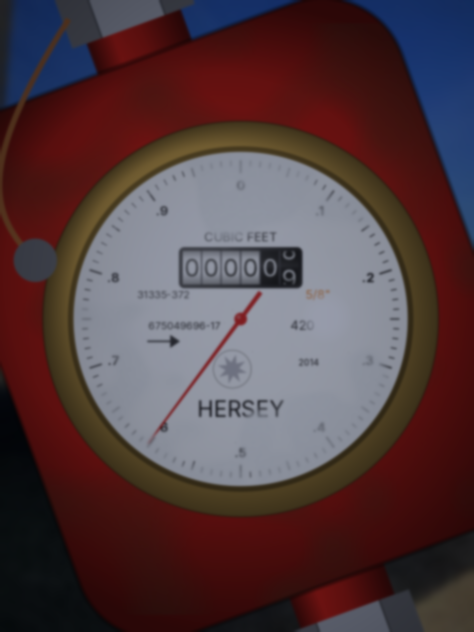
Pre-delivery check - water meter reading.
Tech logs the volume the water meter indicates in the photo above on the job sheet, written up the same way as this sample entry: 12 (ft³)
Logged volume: 8.60 (ft³)
